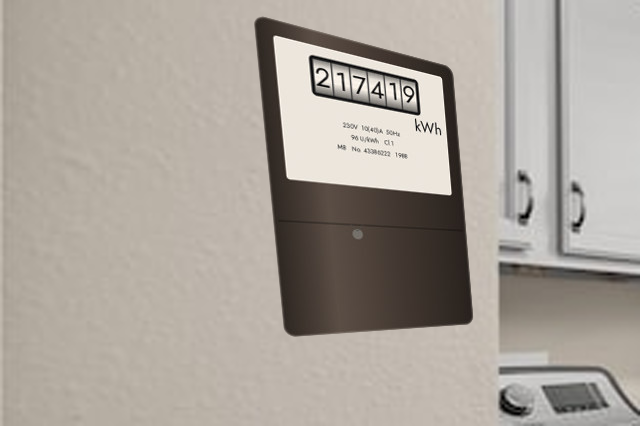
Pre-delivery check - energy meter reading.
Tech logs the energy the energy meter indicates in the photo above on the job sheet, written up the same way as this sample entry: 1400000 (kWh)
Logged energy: 217419 (kWh)
